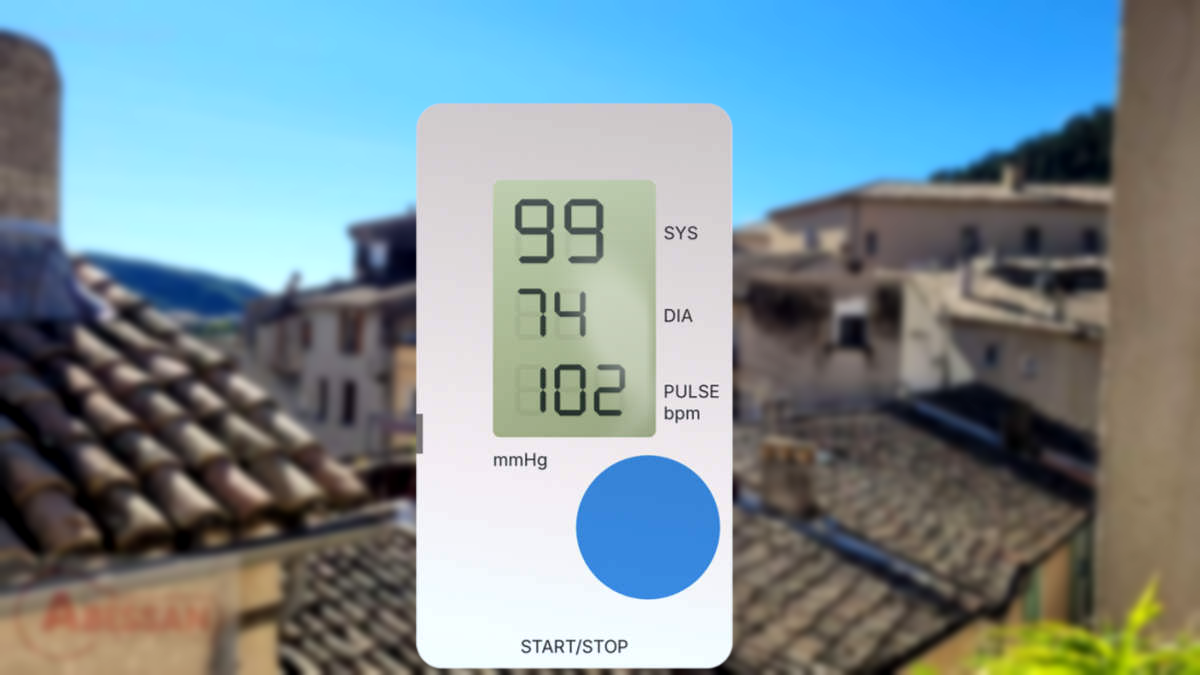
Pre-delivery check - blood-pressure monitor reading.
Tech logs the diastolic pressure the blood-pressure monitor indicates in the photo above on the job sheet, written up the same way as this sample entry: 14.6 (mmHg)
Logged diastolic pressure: 74 (mmHg)
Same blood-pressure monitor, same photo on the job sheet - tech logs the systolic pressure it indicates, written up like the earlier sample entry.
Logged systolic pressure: 99 (mmHg)
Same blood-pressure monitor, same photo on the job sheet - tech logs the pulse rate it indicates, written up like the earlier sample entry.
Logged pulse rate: 102 (bpm)
